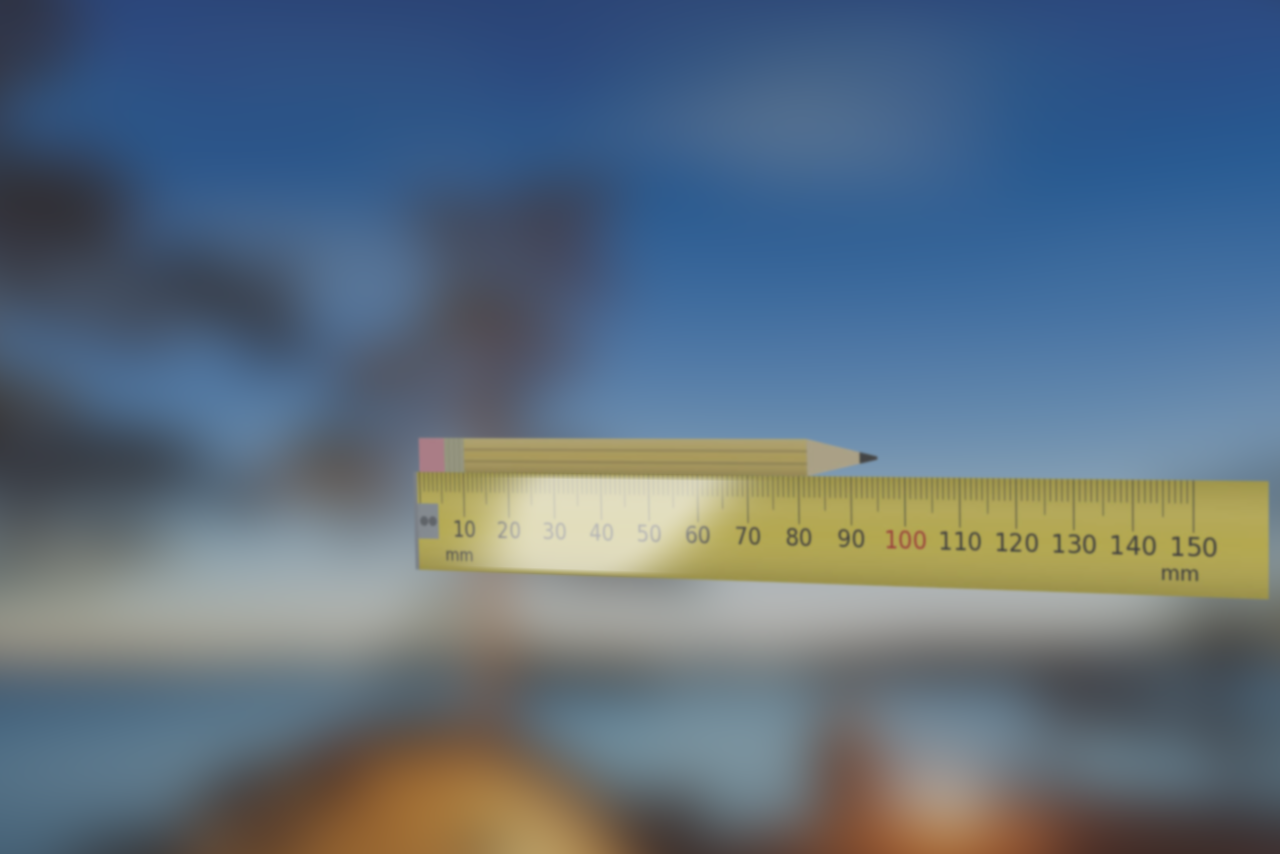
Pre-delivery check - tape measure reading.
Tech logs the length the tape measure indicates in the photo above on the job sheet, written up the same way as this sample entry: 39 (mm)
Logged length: 95 (mm)
